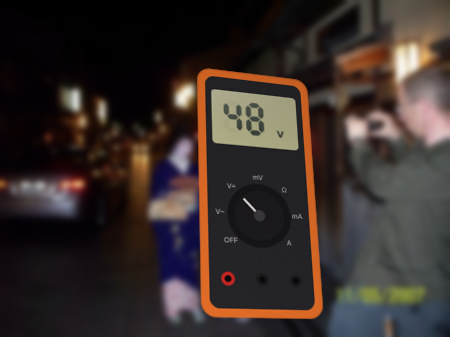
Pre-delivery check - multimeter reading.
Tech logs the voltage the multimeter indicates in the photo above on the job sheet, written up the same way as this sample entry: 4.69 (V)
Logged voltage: 48 (V)
